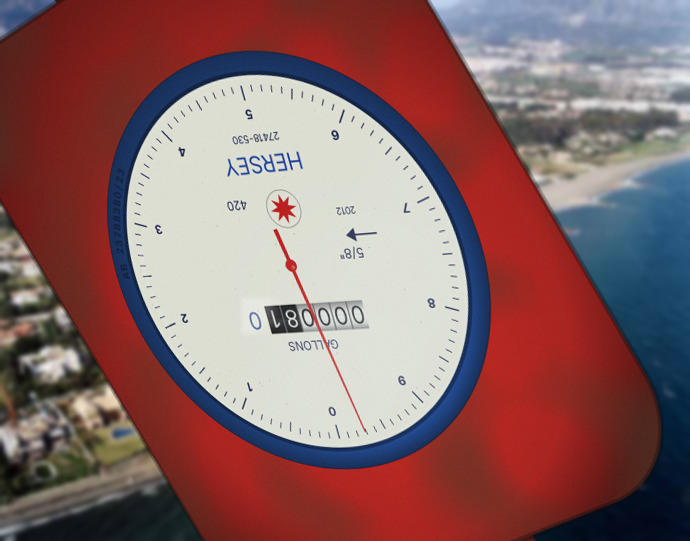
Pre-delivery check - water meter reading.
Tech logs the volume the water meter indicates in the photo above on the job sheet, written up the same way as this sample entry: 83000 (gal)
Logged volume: 809.7 (gal)
